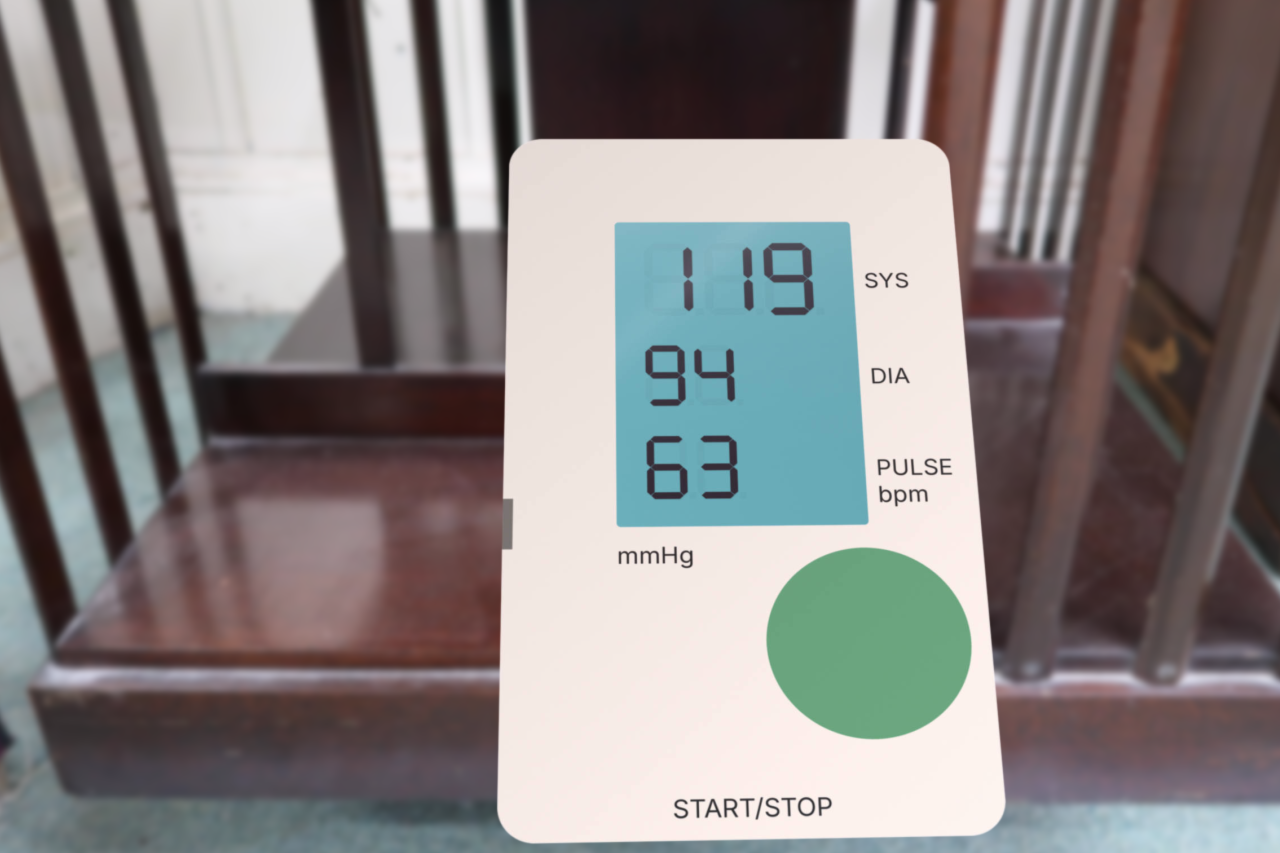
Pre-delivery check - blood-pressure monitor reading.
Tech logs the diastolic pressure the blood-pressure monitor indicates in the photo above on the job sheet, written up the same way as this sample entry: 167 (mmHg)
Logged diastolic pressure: 94 (mmHg)
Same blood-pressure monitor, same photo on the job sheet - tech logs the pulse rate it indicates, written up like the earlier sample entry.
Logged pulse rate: 63 (bpm)
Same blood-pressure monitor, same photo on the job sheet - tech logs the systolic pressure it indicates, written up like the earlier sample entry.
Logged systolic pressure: 119 (mmHg)
